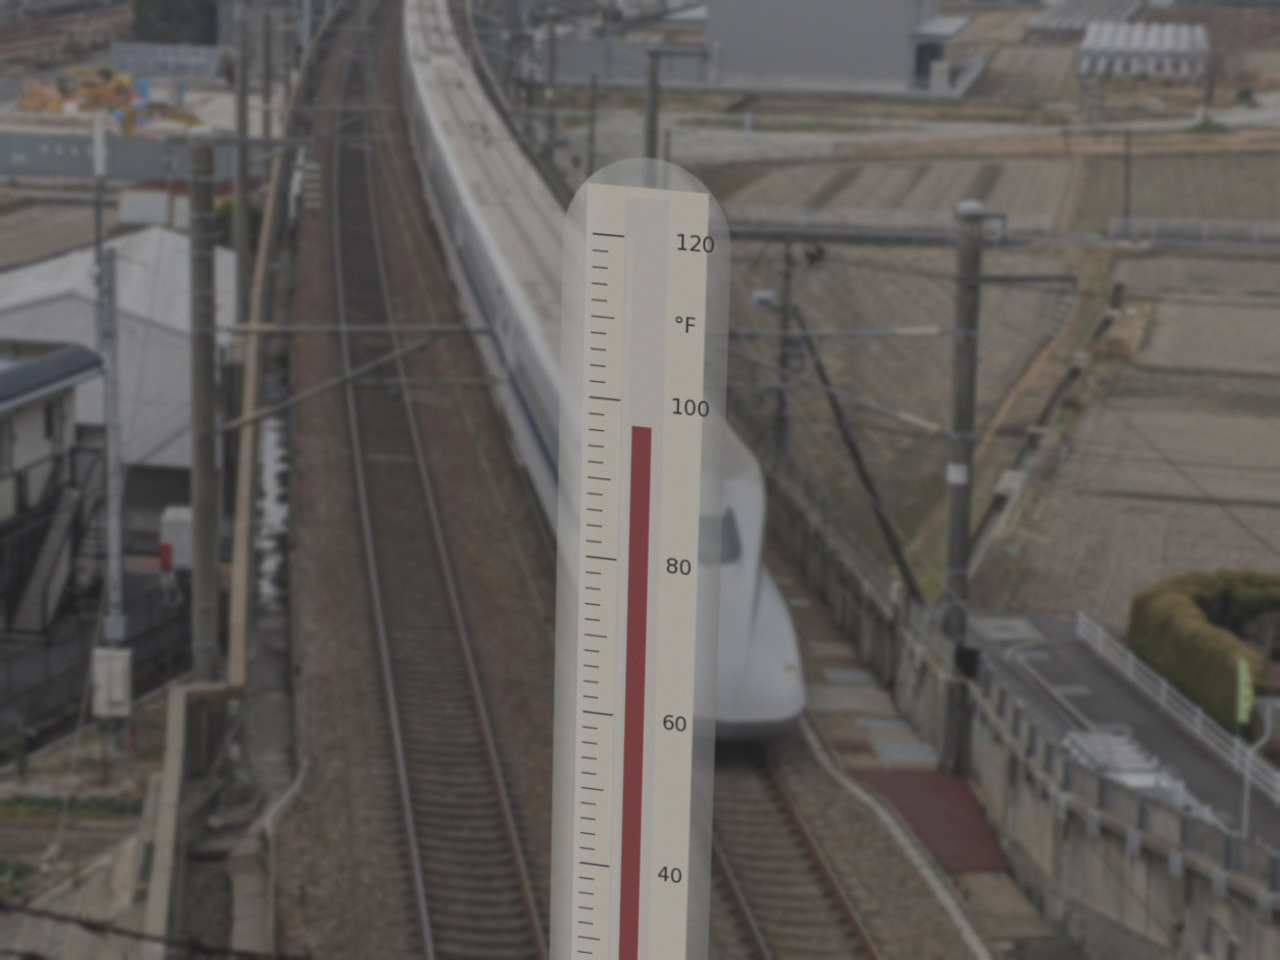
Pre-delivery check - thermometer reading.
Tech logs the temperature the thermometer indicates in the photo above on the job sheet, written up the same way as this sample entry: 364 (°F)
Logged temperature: 97 (°F)
